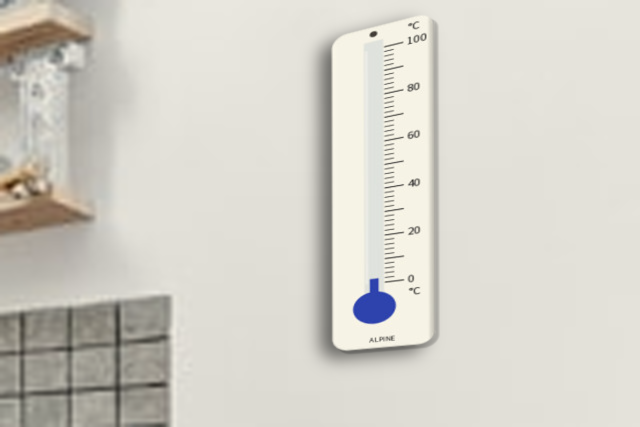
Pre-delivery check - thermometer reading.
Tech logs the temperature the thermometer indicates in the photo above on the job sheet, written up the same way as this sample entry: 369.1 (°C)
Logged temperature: 2 (°C)
